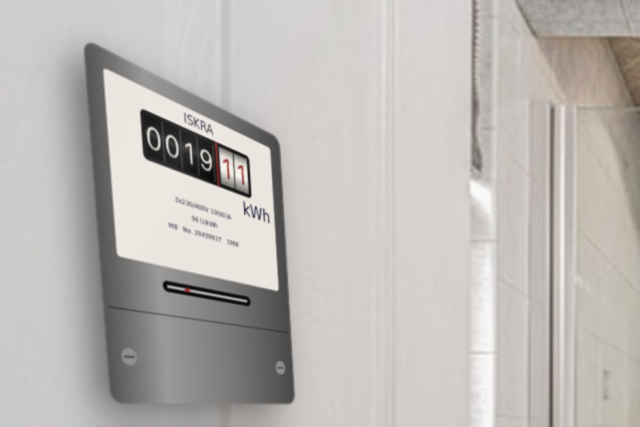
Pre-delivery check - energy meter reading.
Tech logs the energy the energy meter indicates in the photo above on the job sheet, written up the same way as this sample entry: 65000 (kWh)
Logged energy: 19.11 (kWh)
